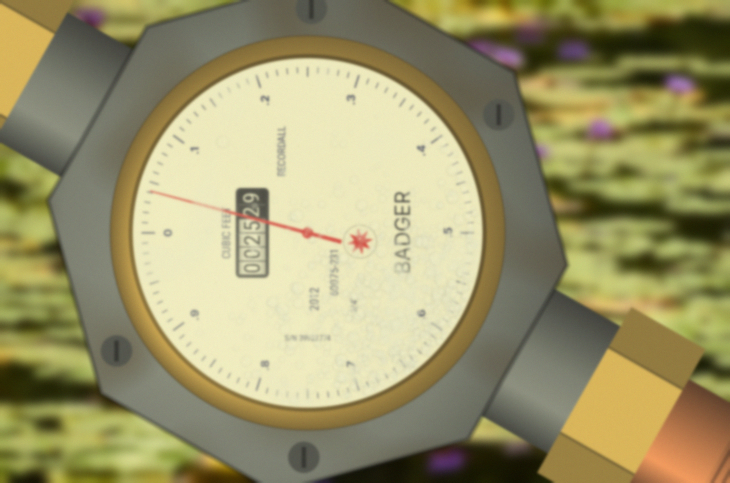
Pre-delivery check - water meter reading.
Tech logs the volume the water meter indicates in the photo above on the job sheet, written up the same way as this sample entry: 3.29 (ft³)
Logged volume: 2529.04 (ft³)
